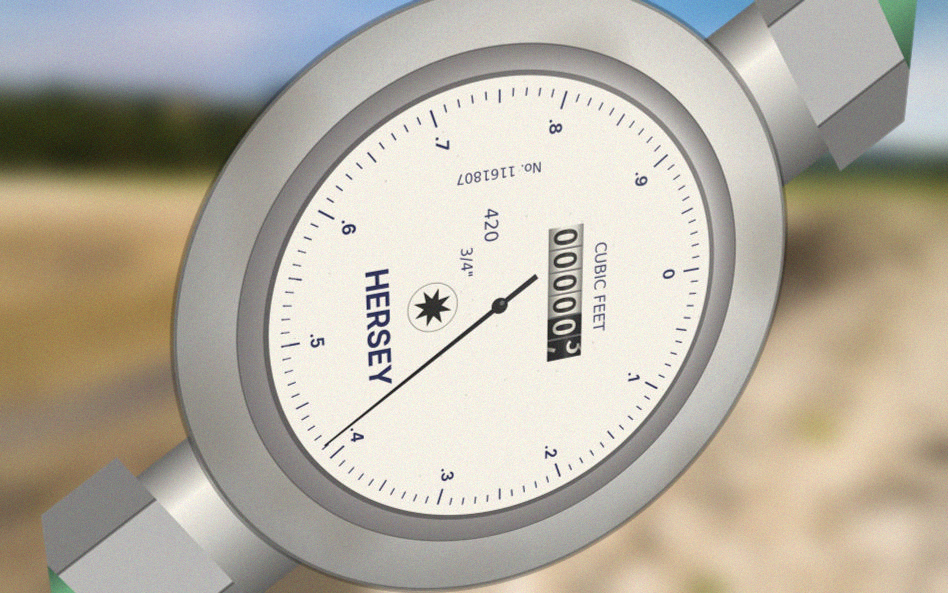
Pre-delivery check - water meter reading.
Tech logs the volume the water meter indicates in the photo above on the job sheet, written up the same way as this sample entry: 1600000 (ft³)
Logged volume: 3.41 (ft³)
